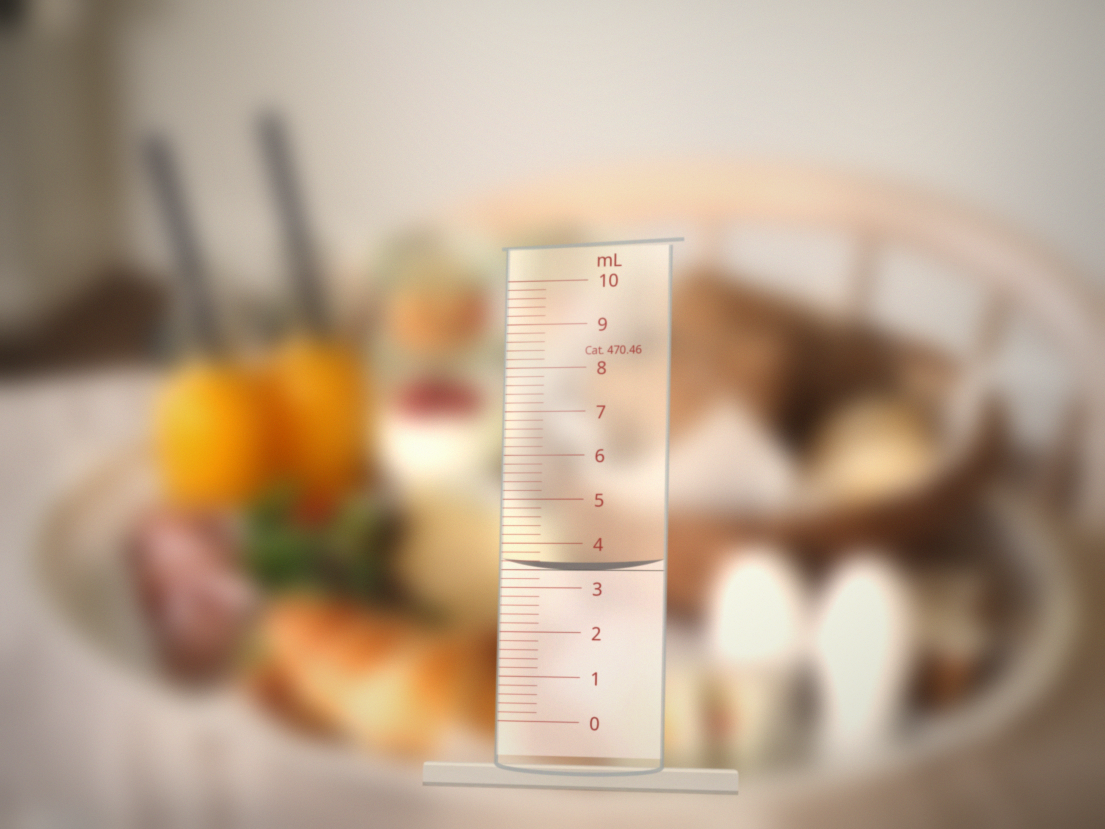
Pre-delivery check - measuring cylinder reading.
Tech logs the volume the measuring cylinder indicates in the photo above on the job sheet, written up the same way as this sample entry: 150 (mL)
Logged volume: 3.4 (mL)
